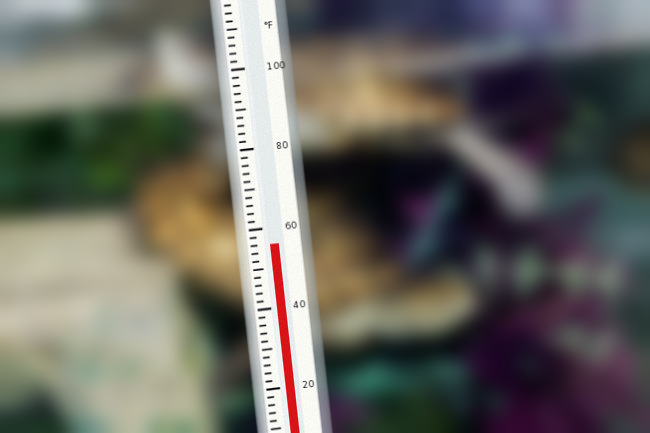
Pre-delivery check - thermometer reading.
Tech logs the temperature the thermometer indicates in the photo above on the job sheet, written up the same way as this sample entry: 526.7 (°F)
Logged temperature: 56 (°F)
